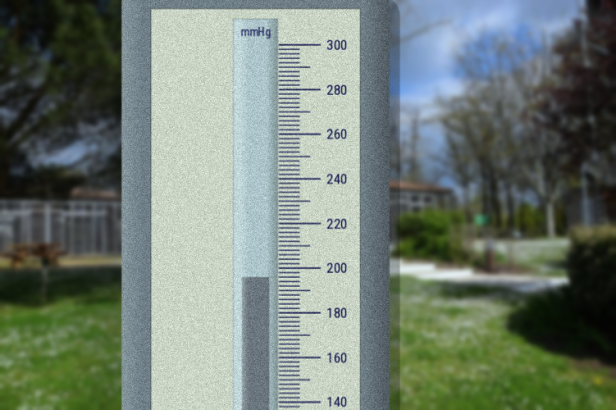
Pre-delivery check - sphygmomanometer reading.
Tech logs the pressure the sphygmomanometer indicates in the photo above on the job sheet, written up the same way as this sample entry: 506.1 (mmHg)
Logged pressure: 196 (mmHg)
